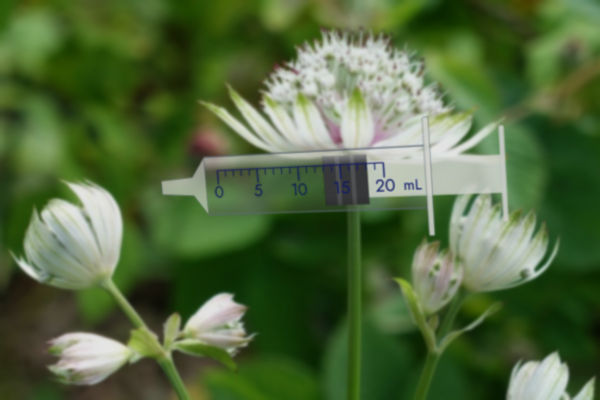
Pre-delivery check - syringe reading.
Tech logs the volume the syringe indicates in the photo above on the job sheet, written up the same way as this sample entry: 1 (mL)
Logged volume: 13 (mL)
